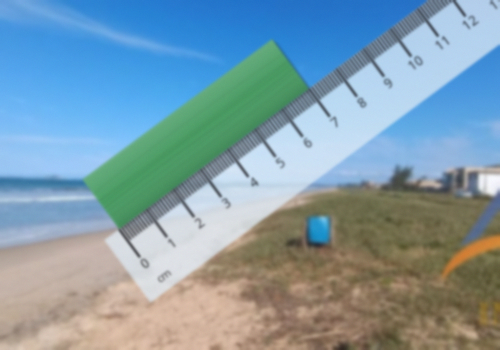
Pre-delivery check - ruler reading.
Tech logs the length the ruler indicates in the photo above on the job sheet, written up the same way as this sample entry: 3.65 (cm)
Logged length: 7 (cm)
